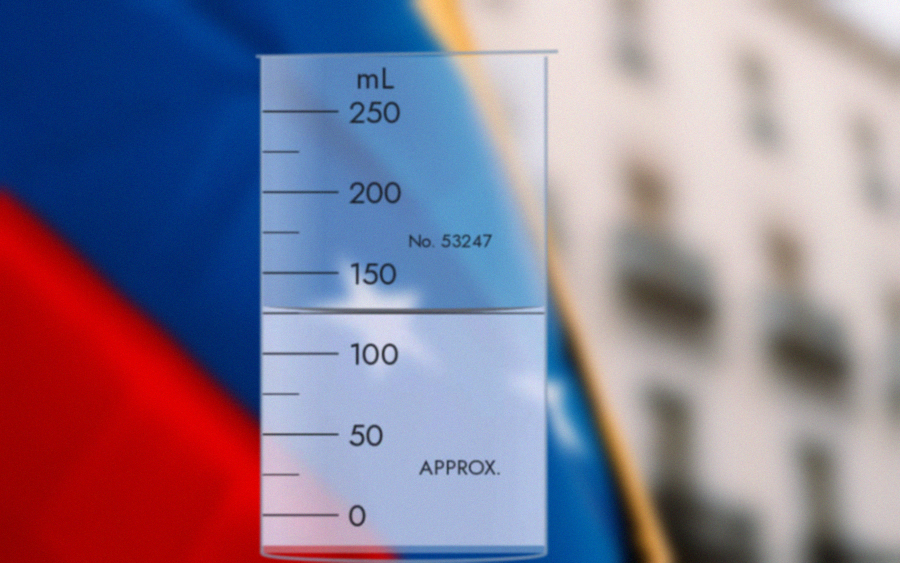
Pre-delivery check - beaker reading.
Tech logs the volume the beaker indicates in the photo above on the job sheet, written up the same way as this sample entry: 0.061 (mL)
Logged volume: 125 (mL)
